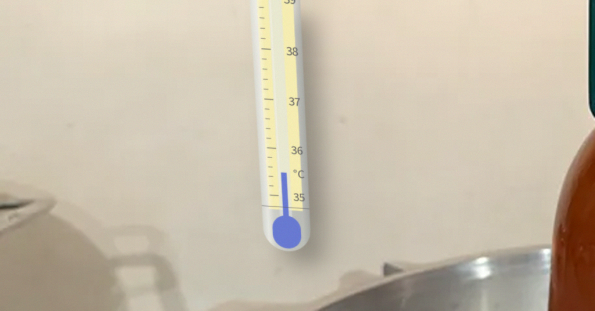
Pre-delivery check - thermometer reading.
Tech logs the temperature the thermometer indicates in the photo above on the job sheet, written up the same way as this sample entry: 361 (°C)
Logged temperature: 35.5 (°C)
